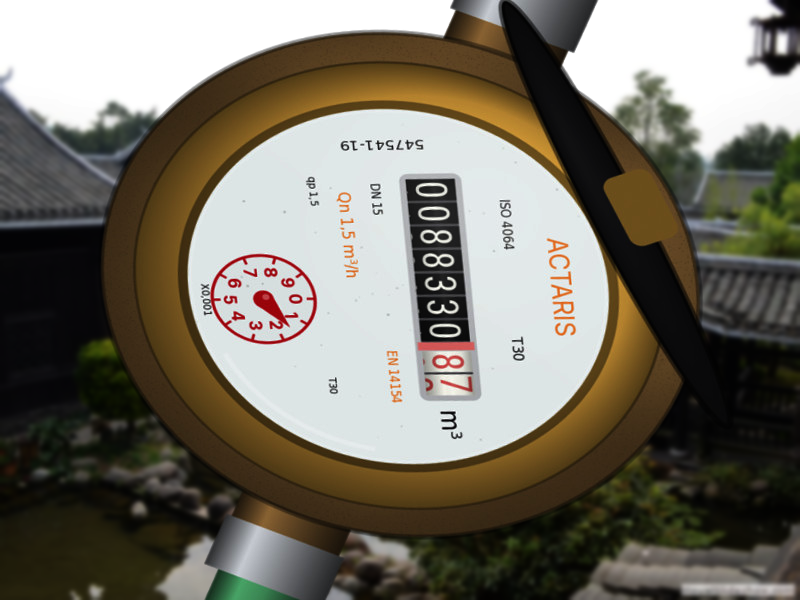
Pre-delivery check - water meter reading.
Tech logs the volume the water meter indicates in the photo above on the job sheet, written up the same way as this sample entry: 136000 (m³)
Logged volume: 88330.871 (m³)
